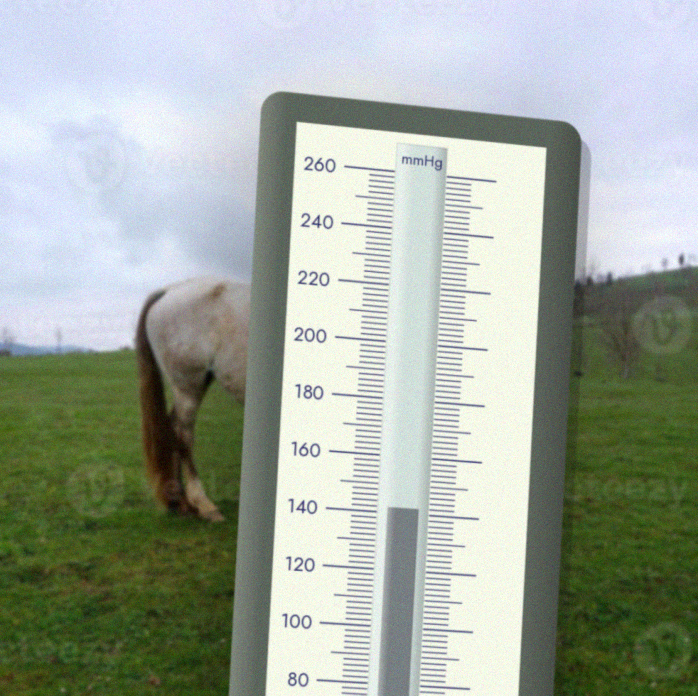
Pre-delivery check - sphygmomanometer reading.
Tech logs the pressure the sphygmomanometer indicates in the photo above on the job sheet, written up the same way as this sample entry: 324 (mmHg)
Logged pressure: 142 (mmHg)
